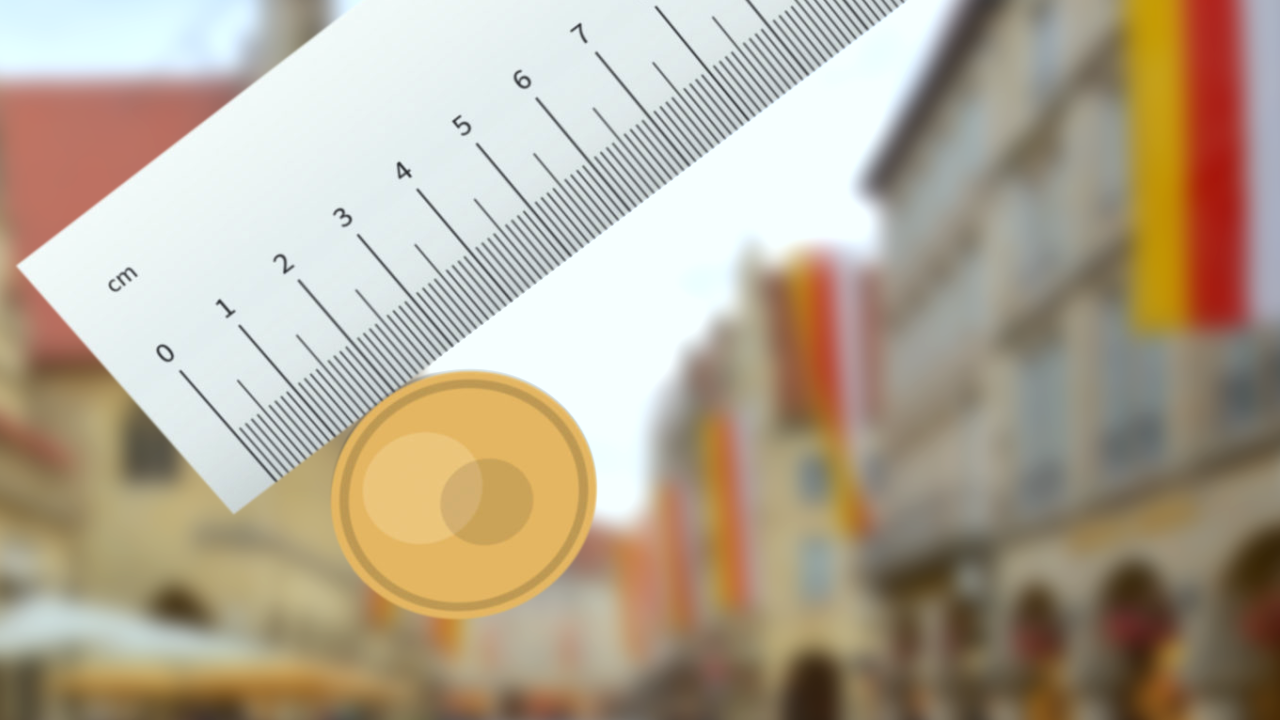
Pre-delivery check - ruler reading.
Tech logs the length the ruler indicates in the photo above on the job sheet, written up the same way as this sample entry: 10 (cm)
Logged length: 3.6 (cm)
